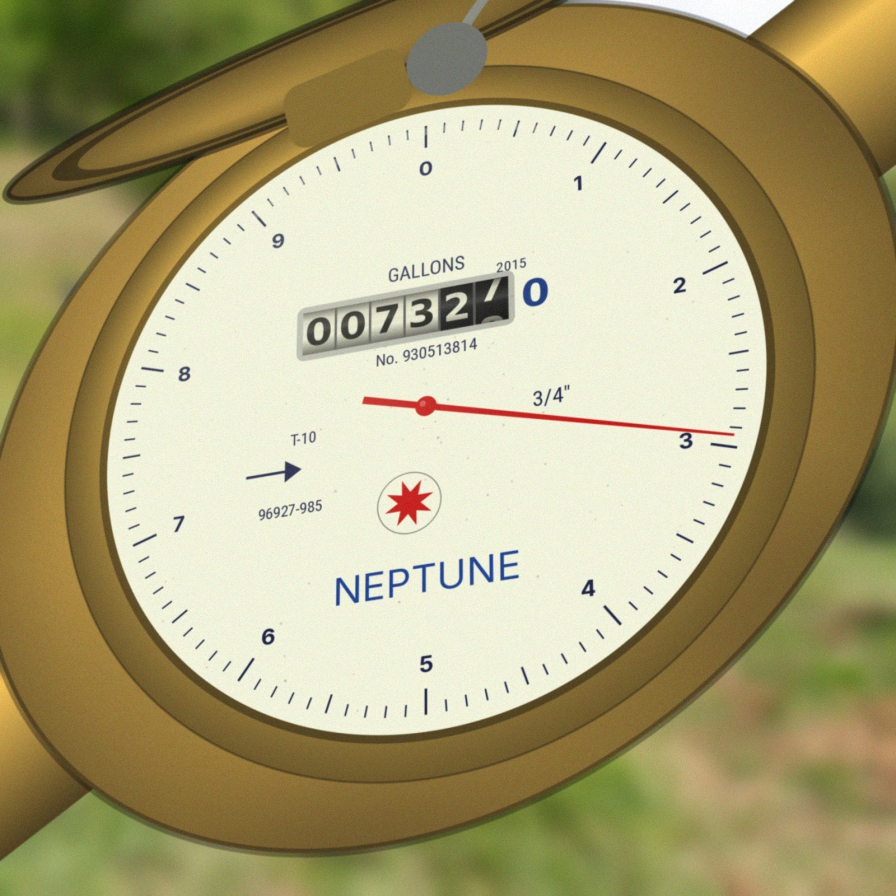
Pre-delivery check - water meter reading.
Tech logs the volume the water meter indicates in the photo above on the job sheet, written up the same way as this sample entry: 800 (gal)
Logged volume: 73272.9 (gal)
